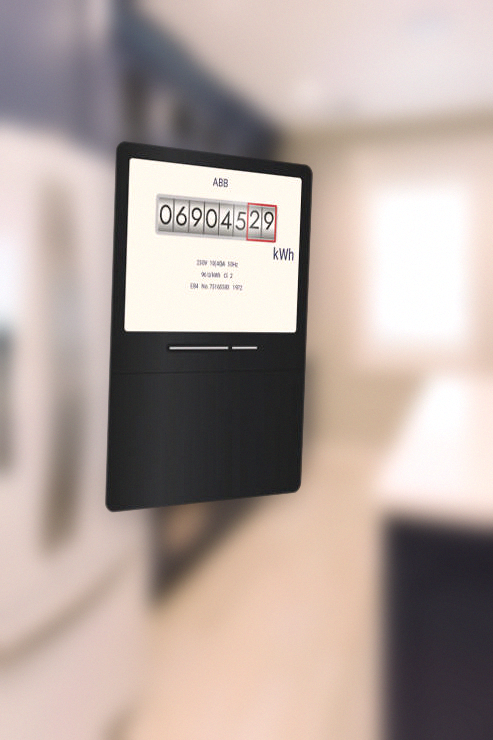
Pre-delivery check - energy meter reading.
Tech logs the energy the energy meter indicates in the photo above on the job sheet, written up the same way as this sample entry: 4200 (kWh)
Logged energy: 69045.29 (kWh)
